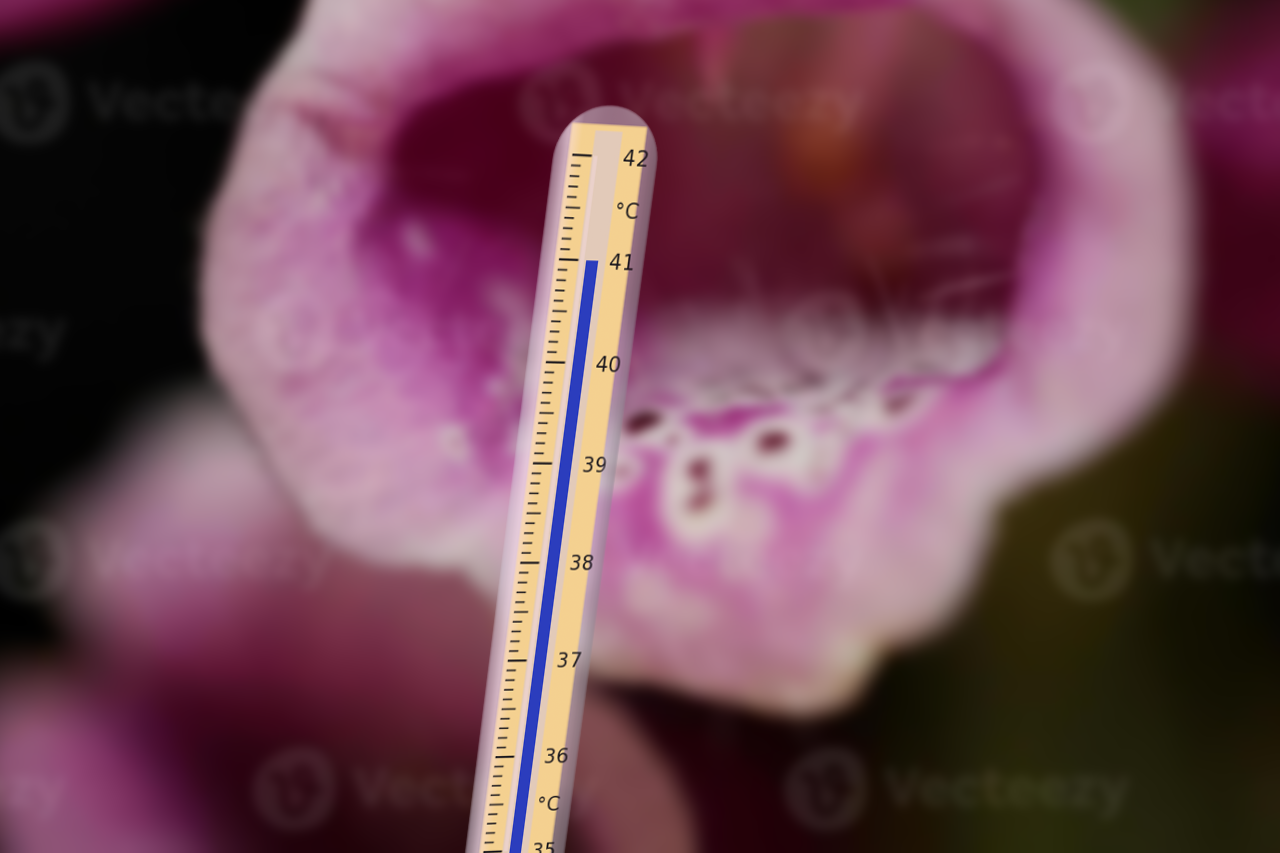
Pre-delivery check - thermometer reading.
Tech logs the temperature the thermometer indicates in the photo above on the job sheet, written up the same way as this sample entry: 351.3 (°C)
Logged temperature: 41 (°C)
